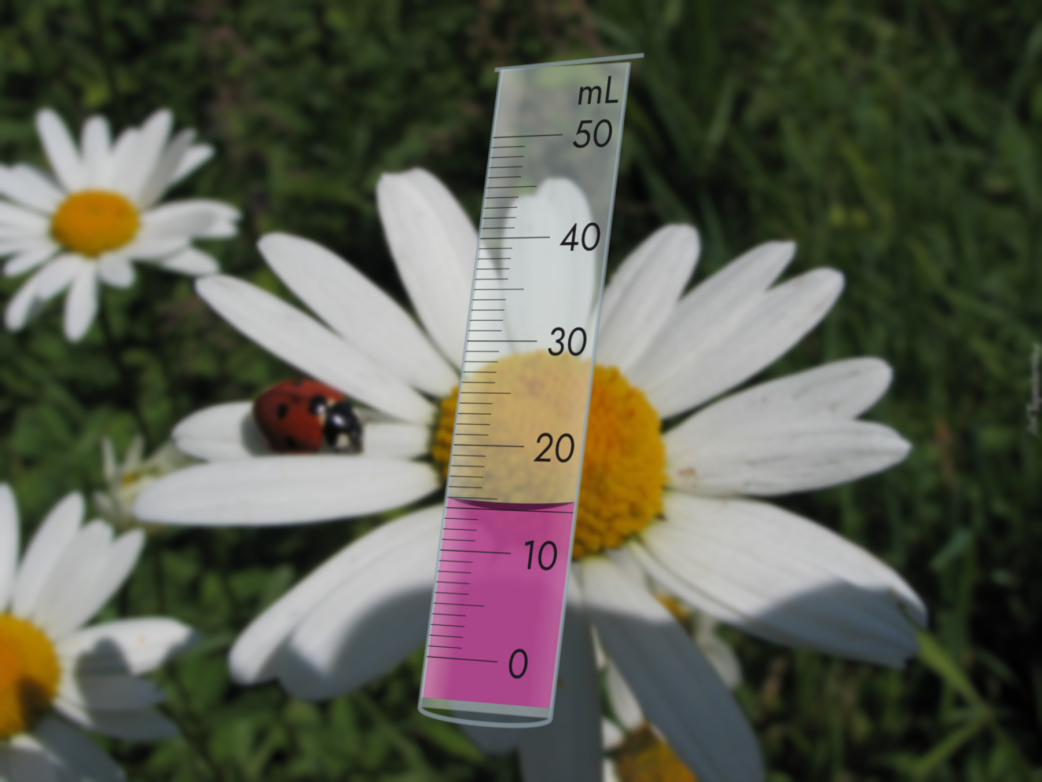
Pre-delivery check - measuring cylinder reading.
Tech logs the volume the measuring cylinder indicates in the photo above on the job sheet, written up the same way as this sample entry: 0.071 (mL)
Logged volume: 14 (mL)
